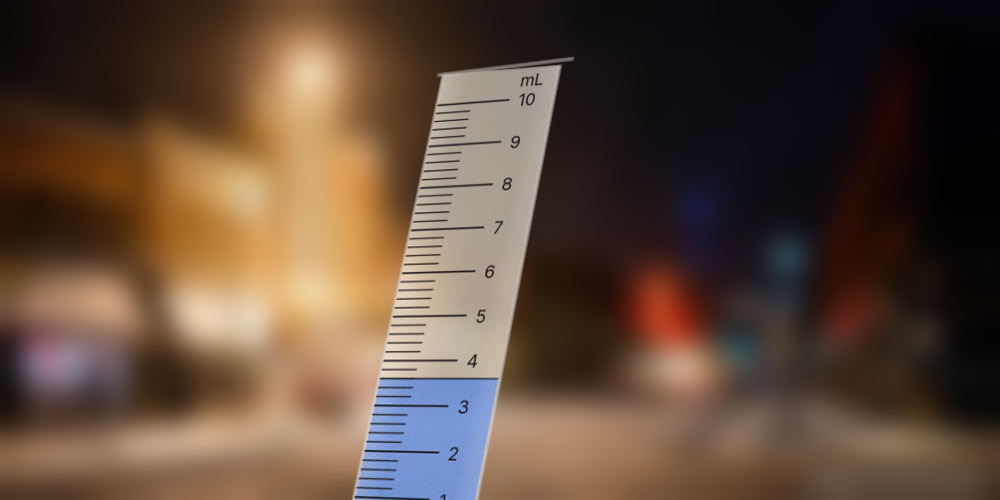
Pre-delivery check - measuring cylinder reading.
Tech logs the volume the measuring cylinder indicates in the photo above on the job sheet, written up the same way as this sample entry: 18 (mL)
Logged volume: 3.6 (mL)
